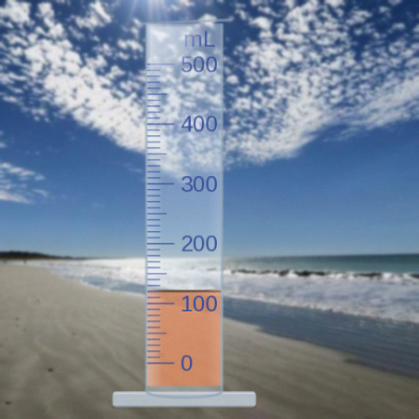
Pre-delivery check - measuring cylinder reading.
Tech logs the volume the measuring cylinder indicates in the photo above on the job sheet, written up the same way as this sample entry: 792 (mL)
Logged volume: 120 (mL)
